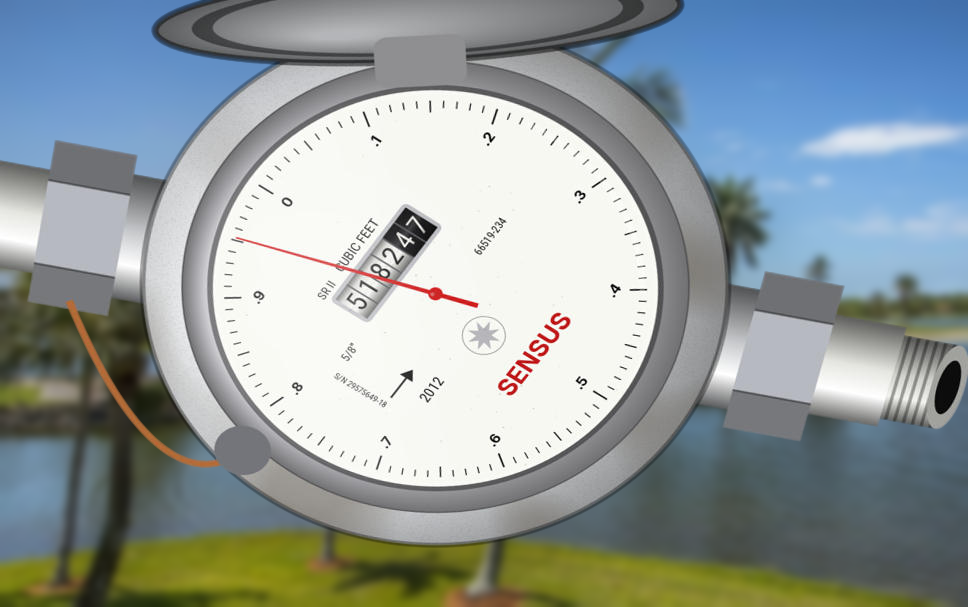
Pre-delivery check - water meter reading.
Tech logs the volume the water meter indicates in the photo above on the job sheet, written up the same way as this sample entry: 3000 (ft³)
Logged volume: 518246.95 (ft³)
